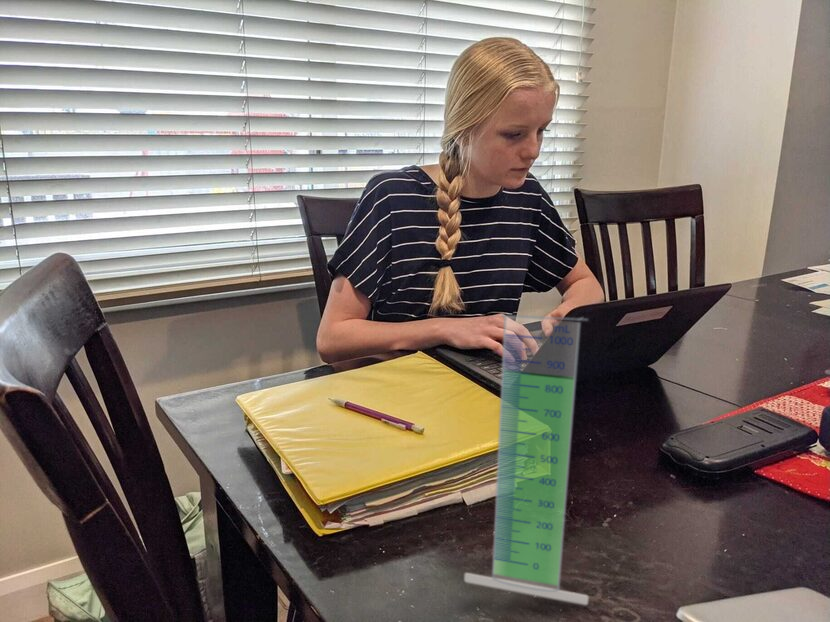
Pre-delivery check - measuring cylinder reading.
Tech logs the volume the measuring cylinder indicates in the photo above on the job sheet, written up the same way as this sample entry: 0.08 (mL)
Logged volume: 850 (mL)
